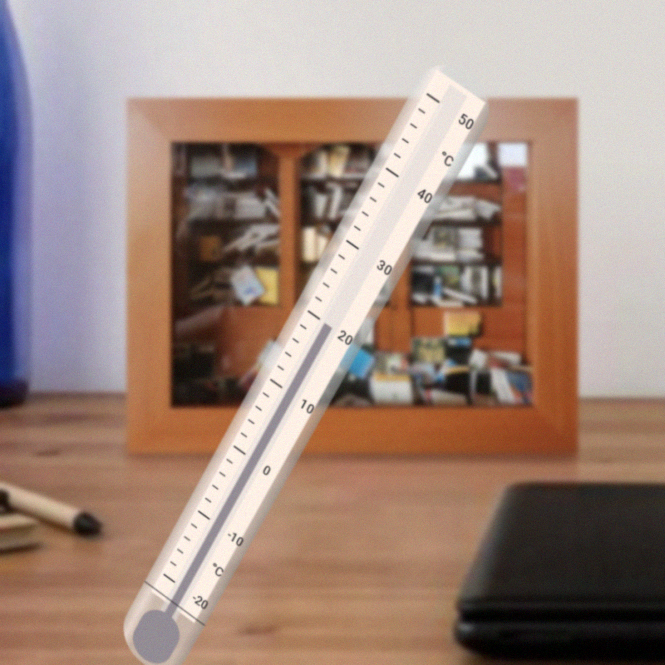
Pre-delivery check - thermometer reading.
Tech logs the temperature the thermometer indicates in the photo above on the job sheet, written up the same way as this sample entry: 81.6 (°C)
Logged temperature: 20 (°C)
